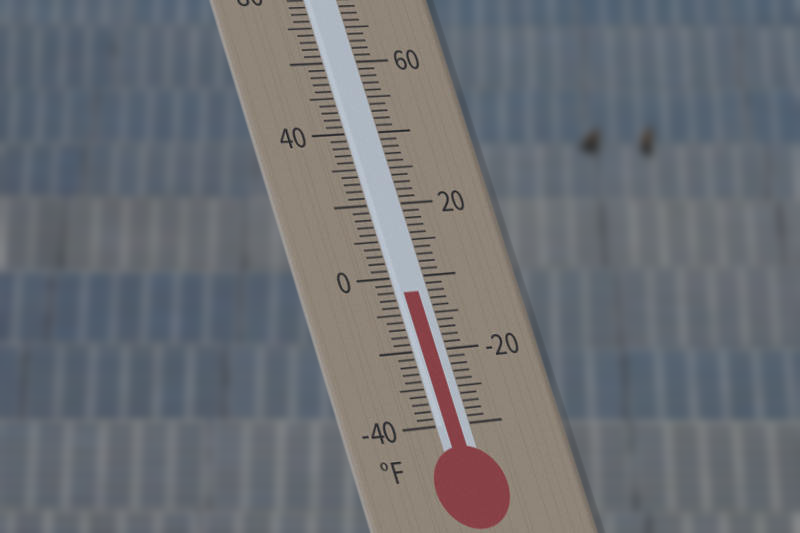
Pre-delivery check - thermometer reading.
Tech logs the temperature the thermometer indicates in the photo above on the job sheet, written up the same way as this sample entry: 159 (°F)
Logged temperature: -4 (°F)
